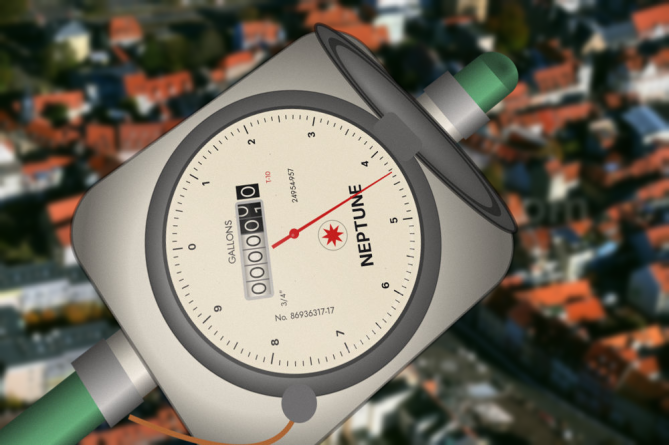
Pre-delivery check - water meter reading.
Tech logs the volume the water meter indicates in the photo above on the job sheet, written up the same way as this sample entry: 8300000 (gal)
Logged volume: 4.3 (gal)
